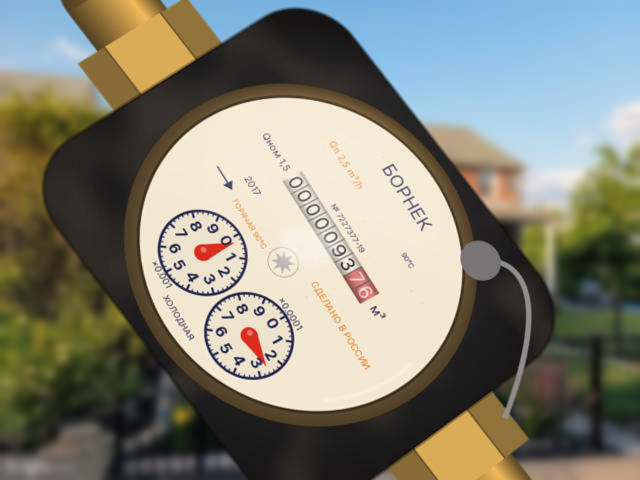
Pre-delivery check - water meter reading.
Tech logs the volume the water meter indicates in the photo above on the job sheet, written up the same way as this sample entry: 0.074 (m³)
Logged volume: 93.7602 (m³)
